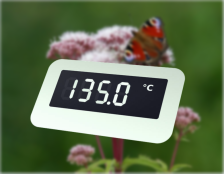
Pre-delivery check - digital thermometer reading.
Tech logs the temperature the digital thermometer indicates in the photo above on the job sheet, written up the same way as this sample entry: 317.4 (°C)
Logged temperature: 135.0 (°C)
